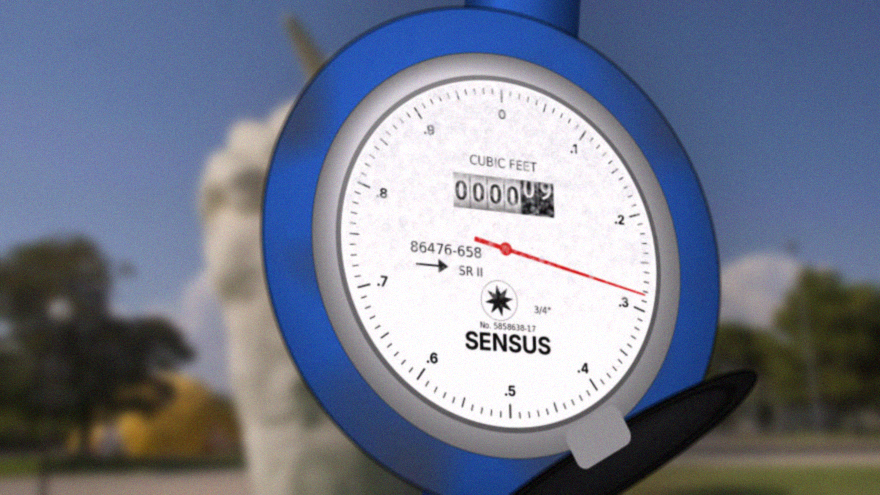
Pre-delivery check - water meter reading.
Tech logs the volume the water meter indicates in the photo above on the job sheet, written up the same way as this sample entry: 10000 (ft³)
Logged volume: 9.28 (ft³)
